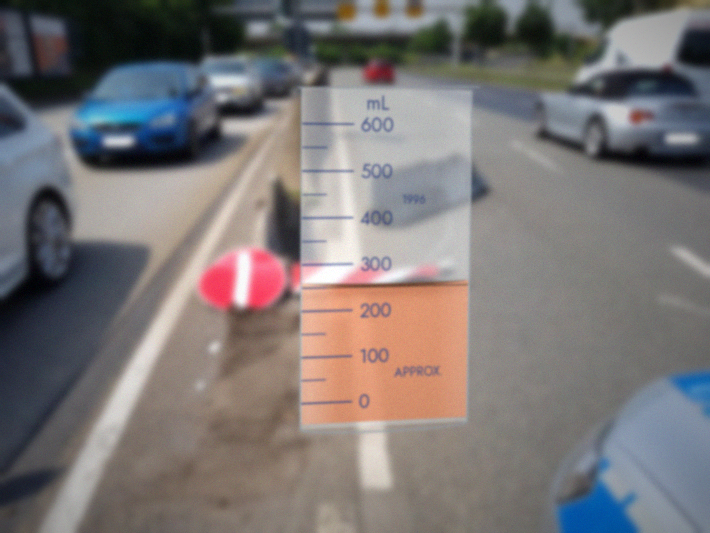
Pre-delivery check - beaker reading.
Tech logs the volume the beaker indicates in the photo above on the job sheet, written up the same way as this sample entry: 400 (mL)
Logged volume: 250 (mL)
